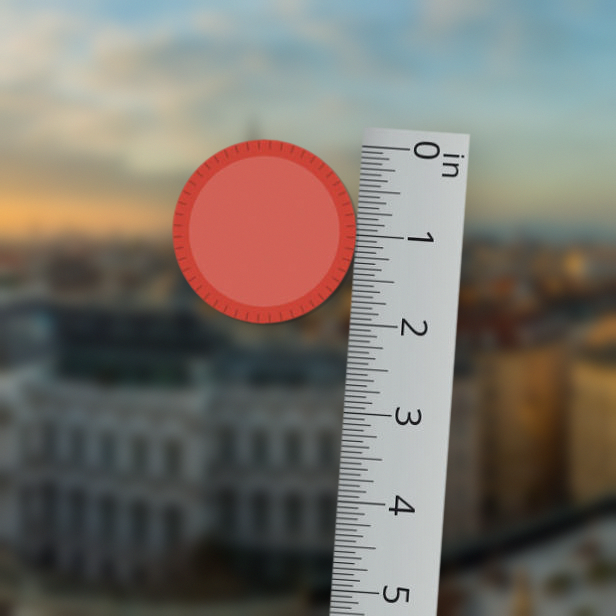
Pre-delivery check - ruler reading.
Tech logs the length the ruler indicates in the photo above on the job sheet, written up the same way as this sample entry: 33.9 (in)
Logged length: 2.0625 (in)
